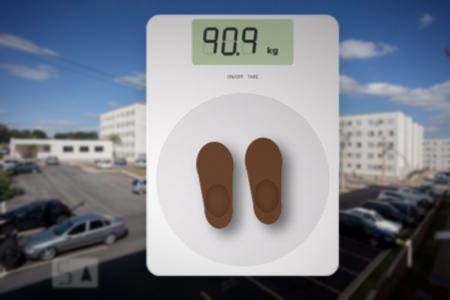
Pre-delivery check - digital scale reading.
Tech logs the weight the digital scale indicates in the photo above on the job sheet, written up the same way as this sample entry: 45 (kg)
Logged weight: 90.9 (kg)
